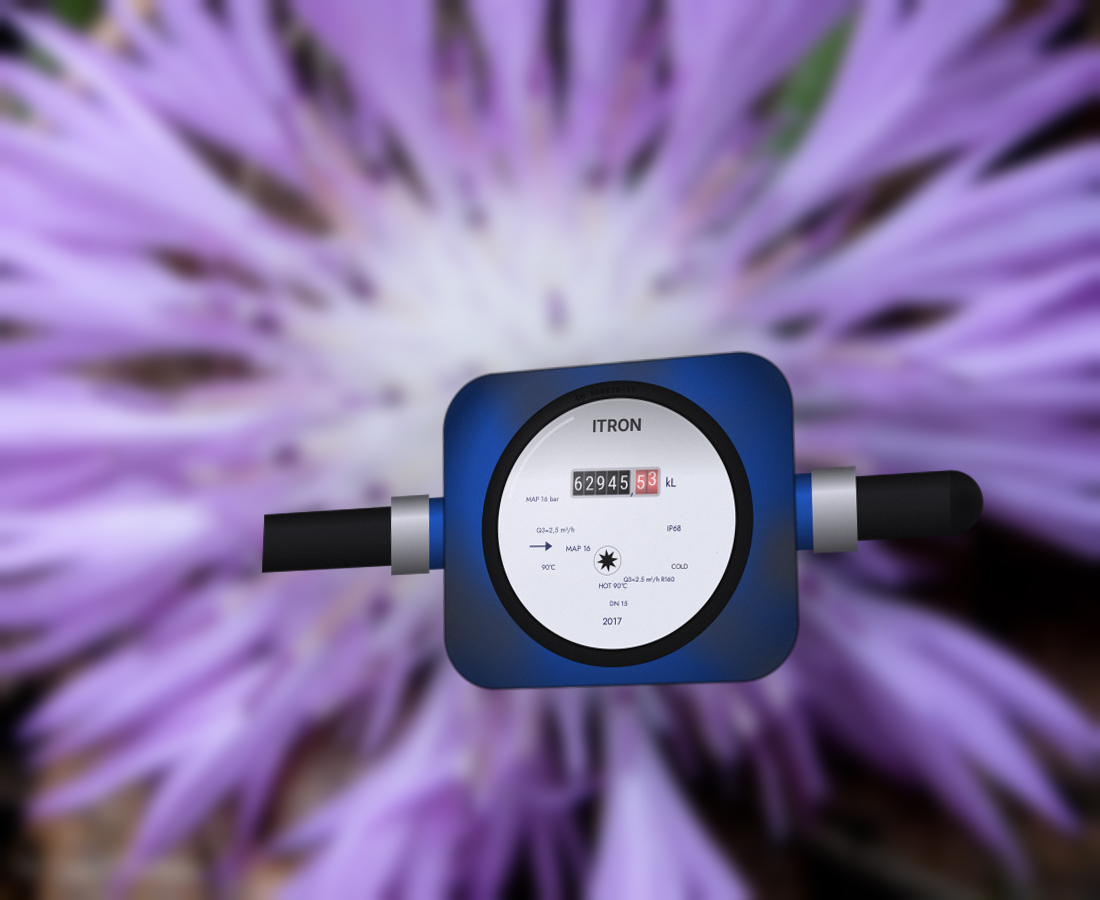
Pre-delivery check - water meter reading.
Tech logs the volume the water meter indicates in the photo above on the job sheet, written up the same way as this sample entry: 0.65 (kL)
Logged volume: 62945.53 (kL)
